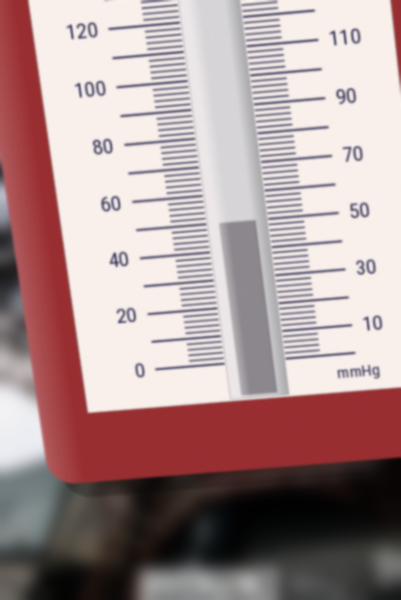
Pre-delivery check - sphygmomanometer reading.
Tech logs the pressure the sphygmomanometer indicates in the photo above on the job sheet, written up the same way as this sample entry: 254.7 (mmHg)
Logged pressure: 50 (mmHg)
